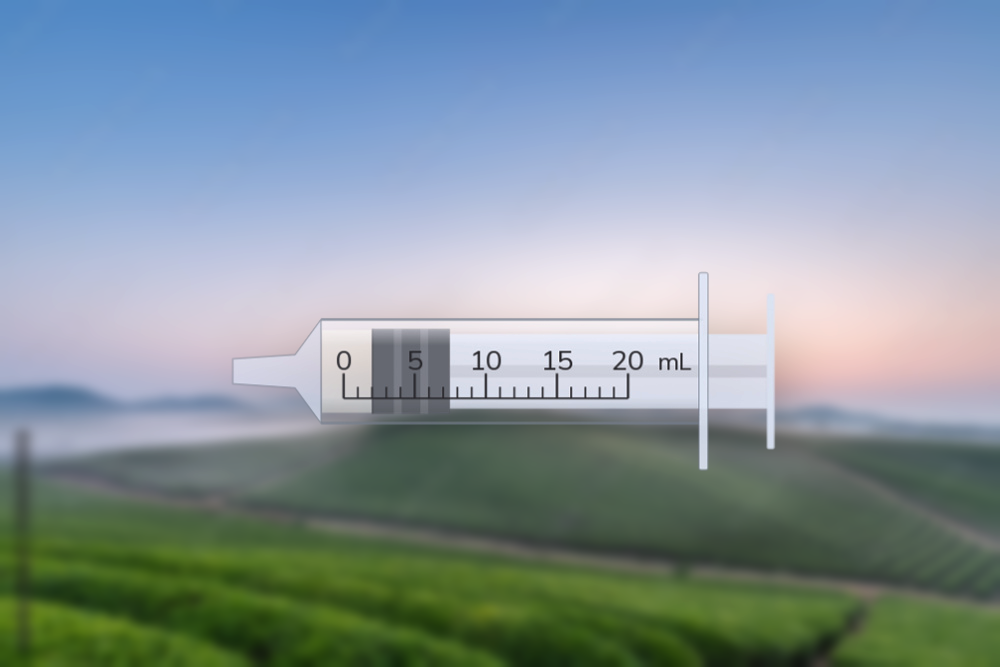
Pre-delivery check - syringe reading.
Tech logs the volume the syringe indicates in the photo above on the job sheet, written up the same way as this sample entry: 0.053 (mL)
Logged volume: 2 (mL)
